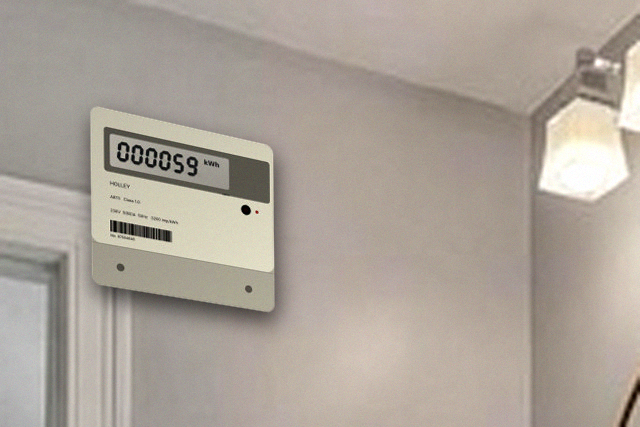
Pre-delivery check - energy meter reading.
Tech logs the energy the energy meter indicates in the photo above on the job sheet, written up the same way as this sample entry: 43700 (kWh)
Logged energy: 59 (kWh)
